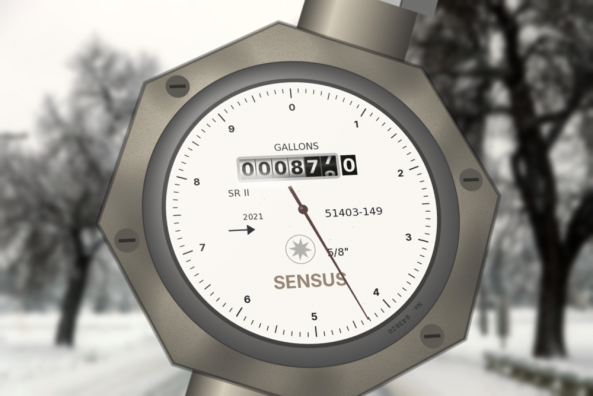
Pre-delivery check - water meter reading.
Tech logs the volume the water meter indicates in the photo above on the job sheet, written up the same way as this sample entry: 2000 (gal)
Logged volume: 8774.3 (gal)
